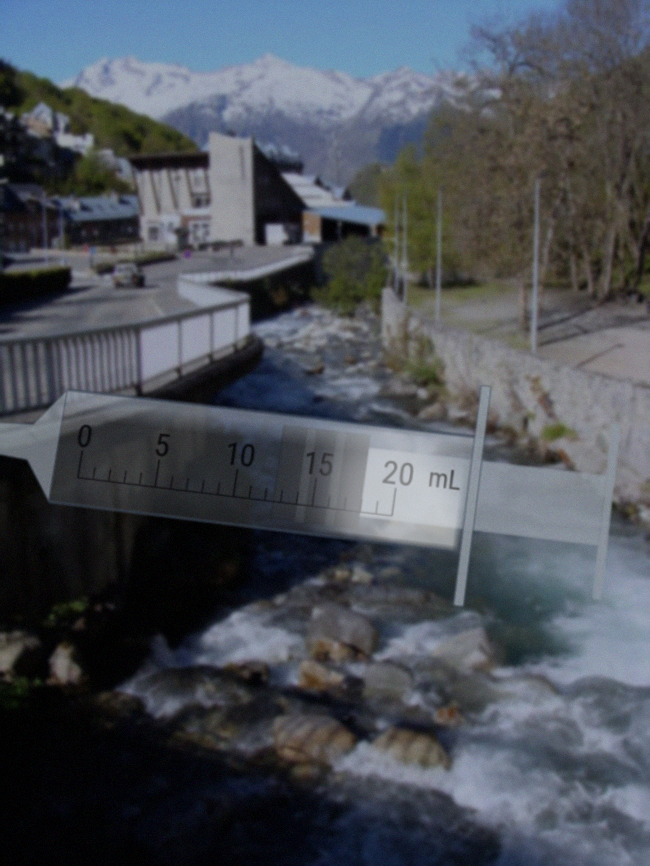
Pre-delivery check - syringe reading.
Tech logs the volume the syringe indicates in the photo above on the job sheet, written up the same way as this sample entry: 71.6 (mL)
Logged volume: 12.5 (mL)
